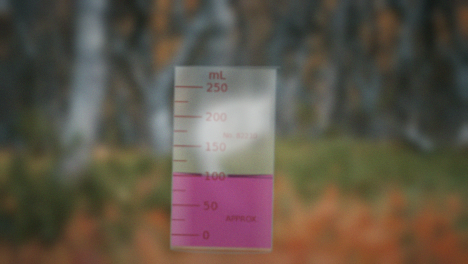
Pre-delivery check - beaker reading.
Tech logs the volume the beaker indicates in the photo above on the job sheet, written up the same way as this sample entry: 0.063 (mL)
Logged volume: 100 (mL)
